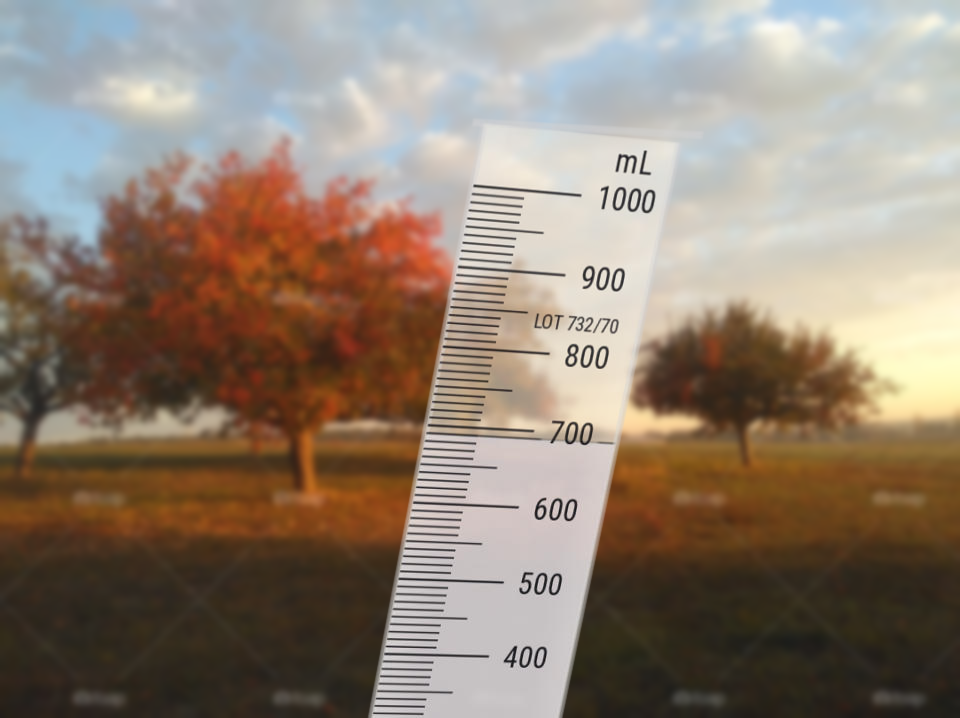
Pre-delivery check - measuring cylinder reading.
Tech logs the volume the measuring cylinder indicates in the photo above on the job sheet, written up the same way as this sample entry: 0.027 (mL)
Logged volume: 690 (mL)
